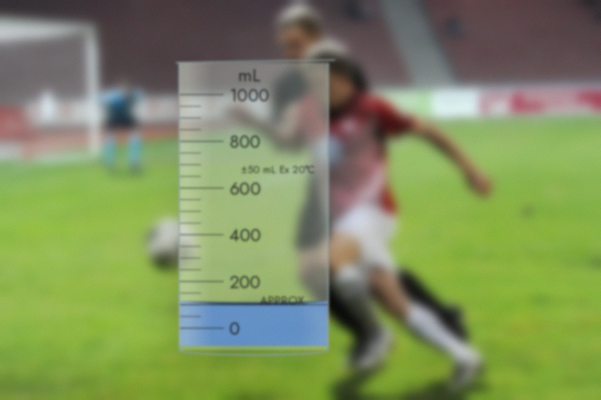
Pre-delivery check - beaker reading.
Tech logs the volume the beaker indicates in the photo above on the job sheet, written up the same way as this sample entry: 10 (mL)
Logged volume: 100 (mL)
